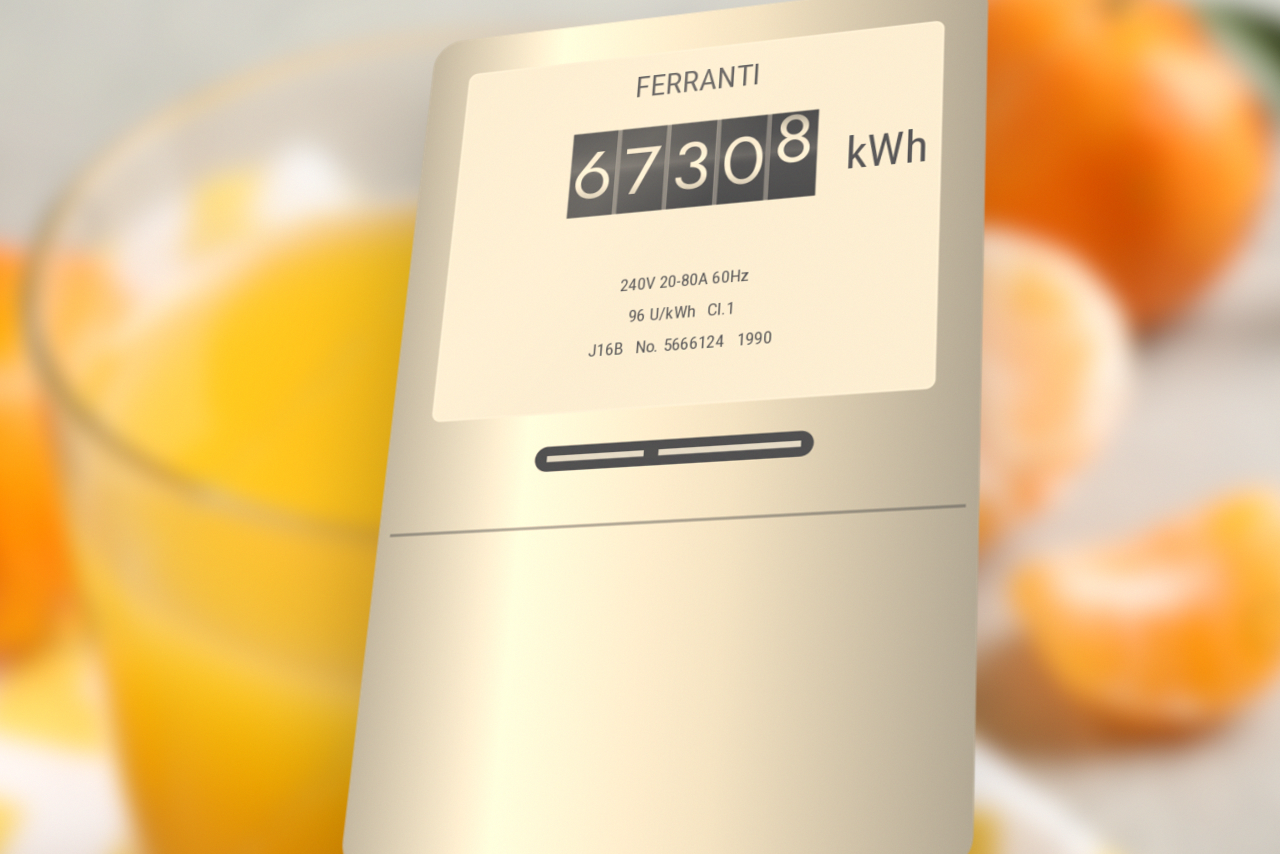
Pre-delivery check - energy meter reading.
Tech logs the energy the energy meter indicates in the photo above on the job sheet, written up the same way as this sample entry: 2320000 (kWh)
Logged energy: 67308 (kWh)
